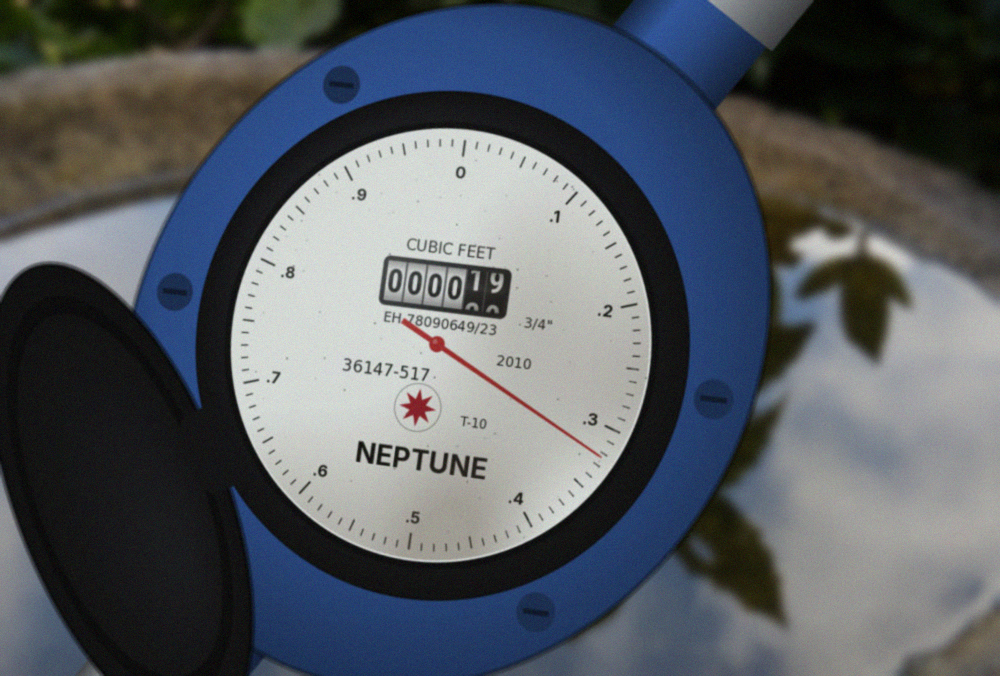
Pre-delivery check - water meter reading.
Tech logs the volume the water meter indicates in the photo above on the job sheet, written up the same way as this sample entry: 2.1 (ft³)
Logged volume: 19.32 (ft³)
